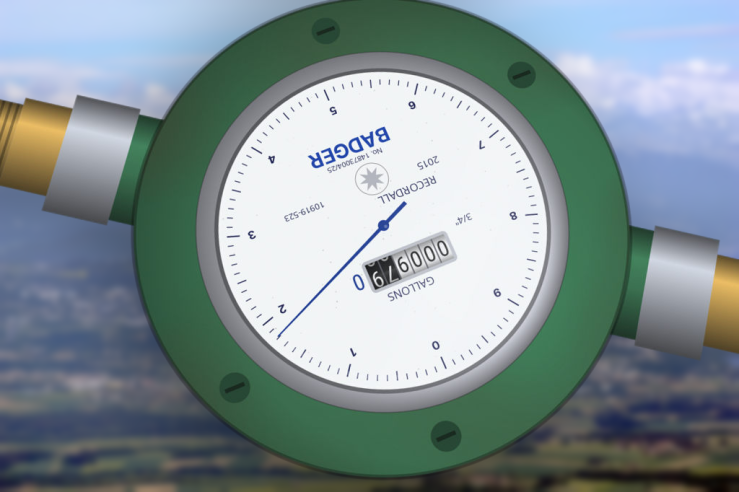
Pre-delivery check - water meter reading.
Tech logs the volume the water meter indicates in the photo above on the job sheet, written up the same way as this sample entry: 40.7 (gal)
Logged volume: 9791.8 (gal)
